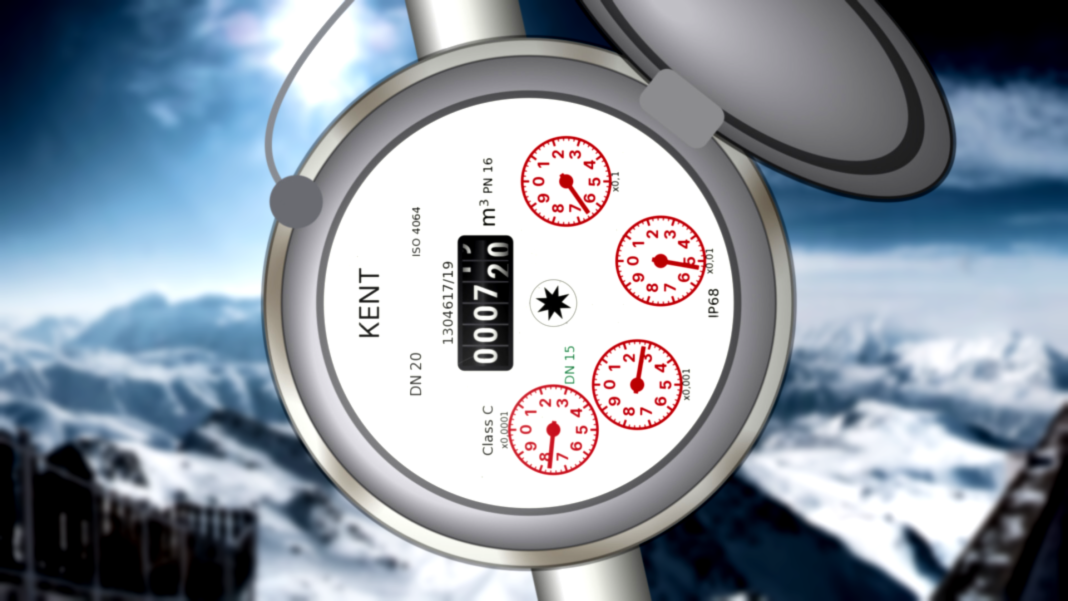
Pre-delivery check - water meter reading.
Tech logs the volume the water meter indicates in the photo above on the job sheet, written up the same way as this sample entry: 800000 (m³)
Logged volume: 719.6527 (m³)
